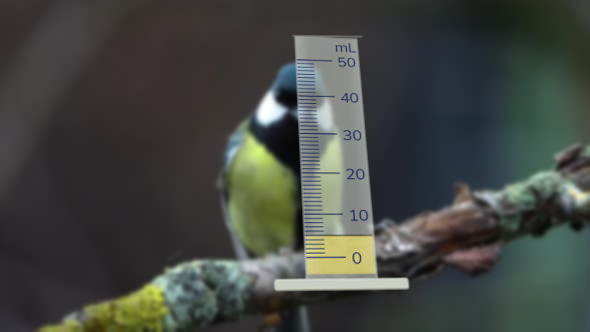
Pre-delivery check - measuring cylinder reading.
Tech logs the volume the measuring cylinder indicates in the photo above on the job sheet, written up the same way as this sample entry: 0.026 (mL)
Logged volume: 5 (mL)
